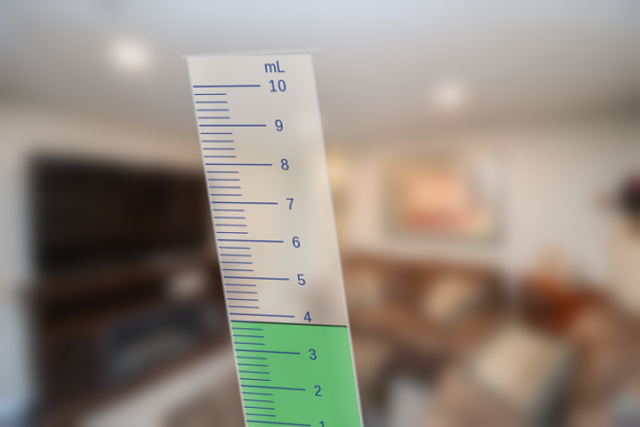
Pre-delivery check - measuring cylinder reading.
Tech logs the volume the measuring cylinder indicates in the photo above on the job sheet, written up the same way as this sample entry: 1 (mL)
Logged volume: 3.8 (mL)
